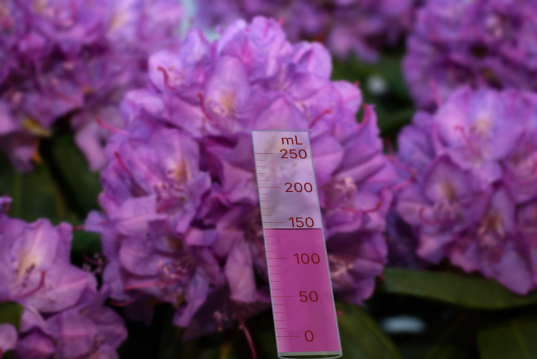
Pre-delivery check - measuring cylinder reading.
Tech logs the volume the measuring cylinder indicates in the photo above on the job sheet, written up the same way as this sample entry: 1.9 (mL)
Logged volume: 140 (mL)
